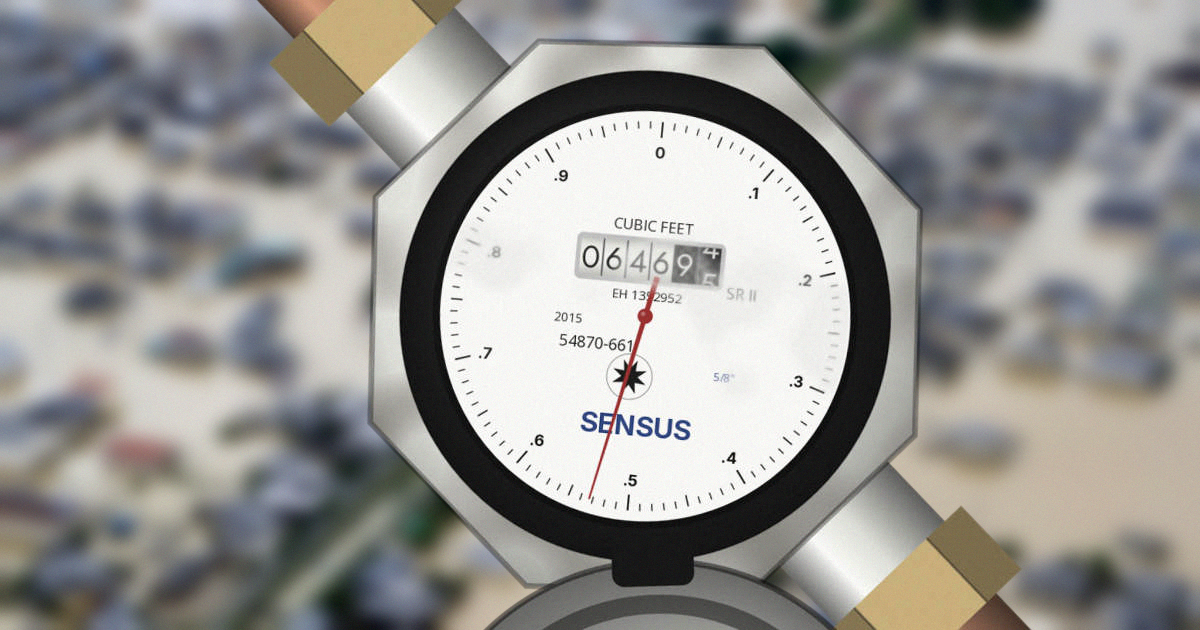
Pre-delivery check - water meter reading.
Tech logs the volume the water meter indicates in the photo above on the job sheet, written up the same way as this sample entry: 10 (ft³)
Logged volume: 64694.53 (ft³)
